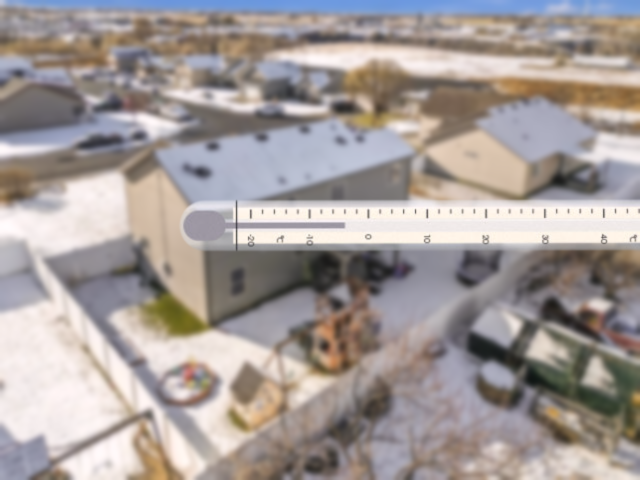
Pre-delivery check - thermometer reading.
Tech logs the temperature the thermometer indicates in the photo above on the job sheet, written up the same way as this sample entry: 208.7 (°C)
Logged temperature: -4 (°C)
